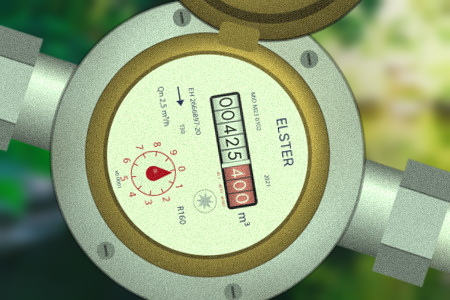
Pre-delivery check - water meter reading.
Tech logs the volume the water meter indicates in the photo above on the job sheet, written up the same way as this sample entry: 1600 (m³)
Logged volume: 425.4000 (m³)
